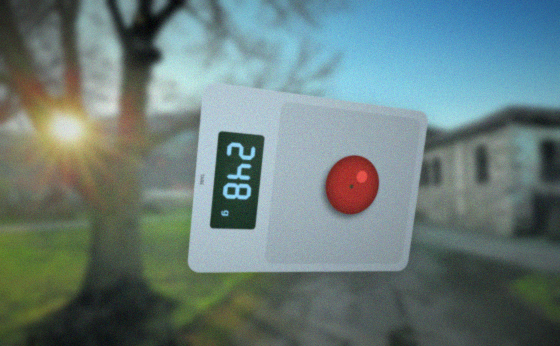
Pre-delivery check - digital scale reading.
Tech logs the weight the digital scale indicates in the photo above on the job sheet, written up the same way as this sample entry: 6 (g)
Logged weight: 248 (g)
